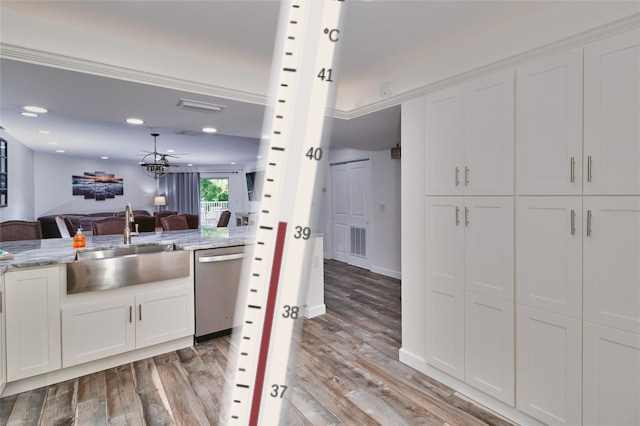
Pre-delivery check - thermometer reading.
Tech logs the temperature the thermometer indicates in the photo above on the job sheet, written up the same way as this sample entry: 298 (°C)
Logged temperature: 39.1 (°C)
